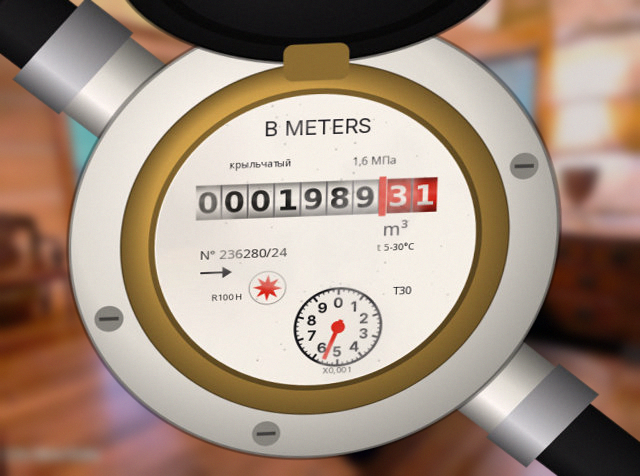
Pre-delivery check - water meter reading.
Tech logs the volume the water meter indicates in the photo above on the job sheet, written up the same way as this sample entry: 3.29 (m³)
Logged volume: 1989.315 (m³)
